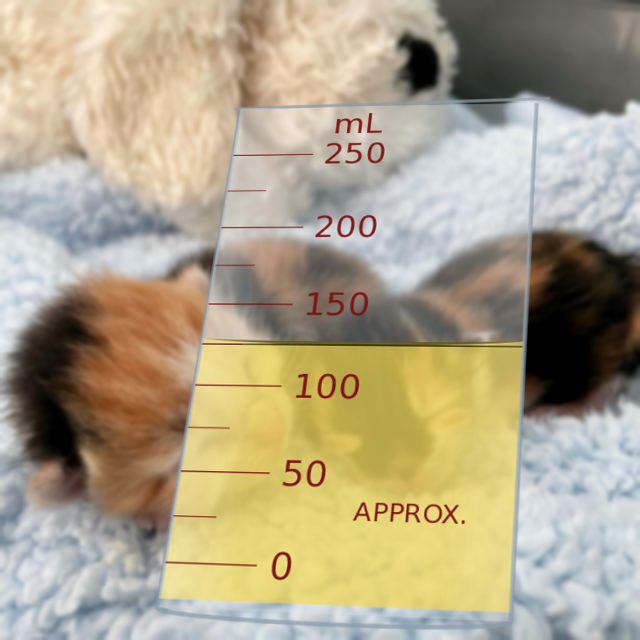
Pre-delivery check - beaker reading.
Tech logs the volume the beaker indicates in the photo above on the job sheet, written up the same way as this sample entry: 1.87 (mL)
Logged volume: 125 (mL)
